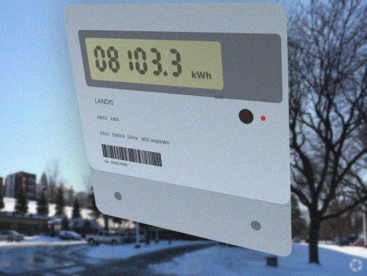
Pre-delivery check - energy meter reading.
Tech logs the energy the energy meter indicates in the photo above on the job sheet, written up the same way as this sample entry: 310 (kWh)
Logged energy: 8103.3 (kWh)
